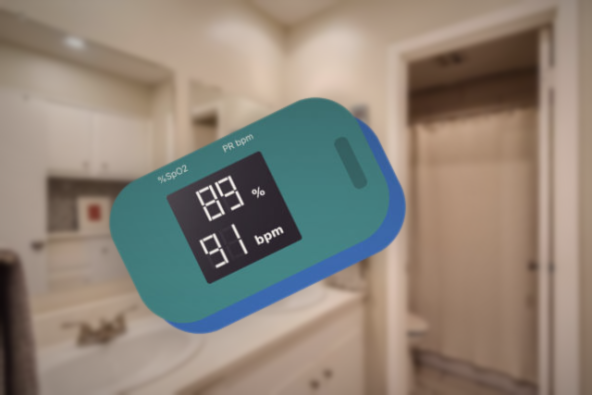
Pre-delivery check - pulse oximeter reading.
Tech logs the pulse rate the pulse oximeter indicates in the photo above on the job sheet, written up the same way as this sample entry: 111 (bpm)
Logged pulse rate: 91 (bpm)
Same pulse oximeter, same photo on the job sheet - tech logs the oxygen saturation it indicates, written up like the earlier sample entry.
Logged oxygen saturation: 89 (%)
